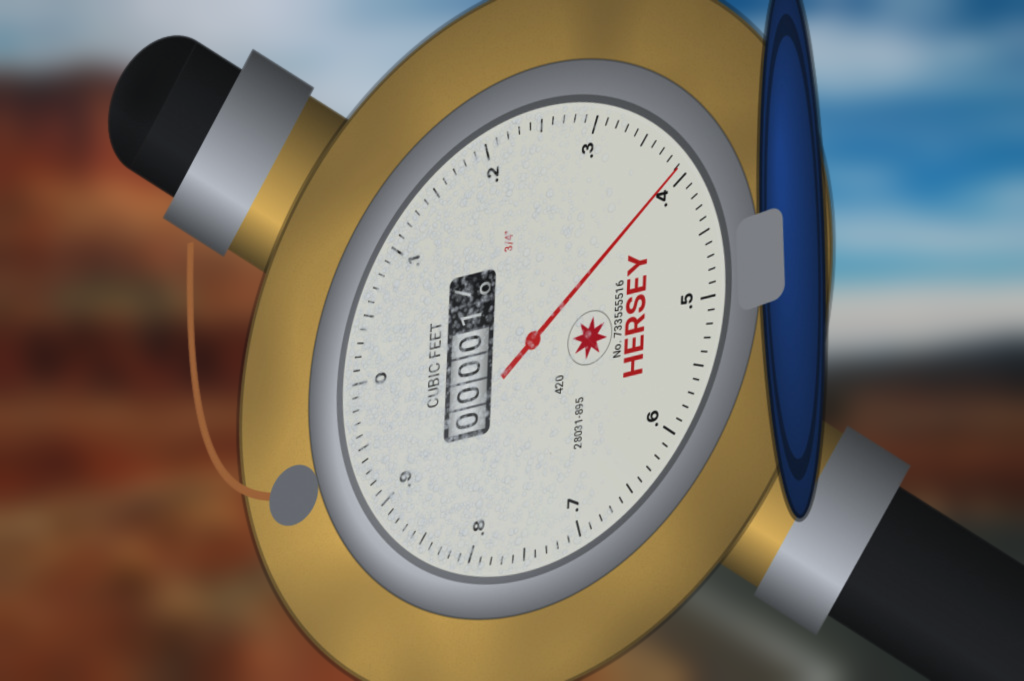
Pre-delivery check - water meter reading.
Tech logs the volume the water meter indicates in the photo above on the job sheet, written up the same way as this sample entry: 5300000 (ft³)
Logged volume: 17.39 (ft³)
